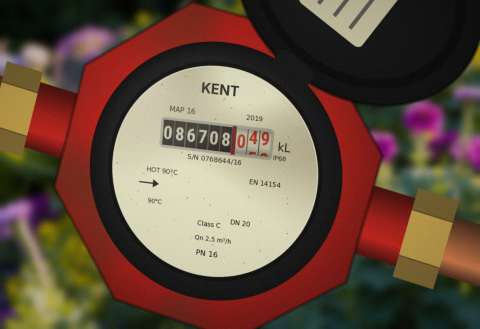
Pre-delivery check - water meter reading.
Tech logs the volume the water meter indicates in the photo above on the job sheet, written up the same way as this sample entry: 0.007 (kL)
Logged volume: 86708.049 (kL)
